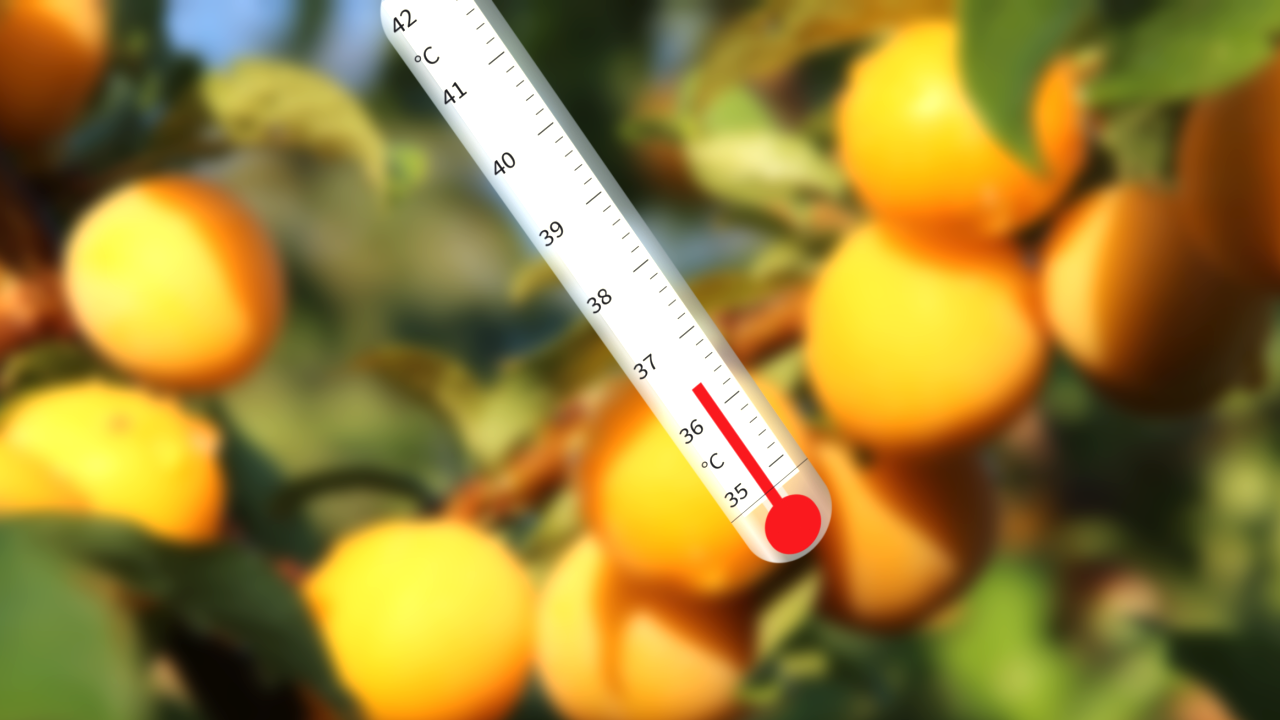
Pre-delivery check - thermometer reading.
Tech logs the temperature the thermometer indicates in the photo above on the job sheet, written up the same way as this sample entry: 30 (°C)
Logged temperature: 36.4 (°C)
